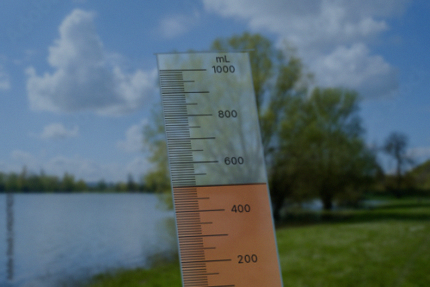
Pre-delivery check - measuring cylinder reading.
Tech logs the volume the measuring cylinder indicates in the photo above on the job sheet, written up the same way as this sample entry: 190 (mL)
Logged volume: 500 (mL)
